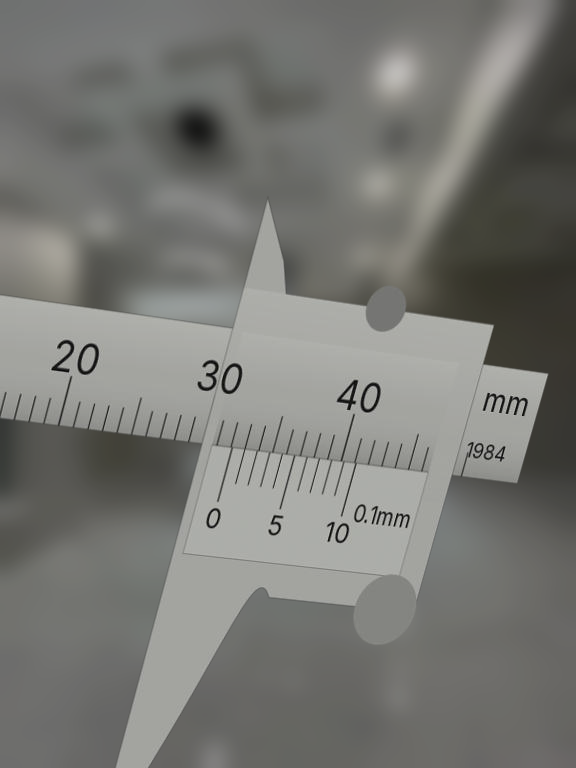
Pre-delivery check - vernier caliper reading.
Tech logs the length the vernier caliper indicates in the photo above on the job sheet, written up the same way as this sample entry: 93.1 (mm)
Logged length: 32.1 (mm)
